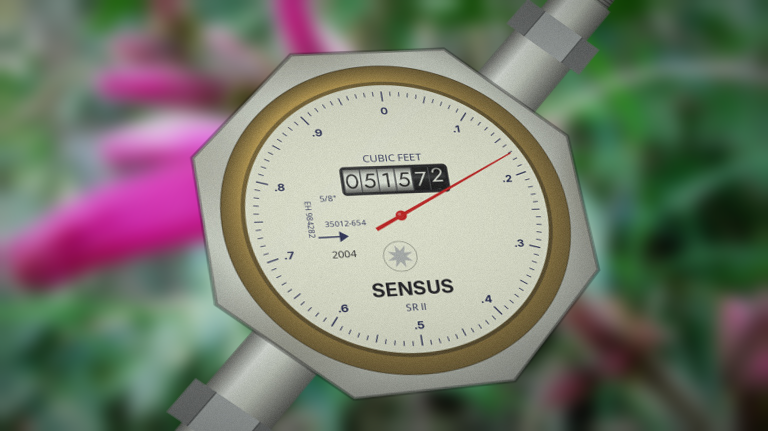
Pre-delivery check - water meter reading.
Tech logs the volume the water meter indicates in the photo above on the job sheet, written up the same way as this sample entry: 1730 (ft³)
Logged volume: 51572.17 (ft³)
